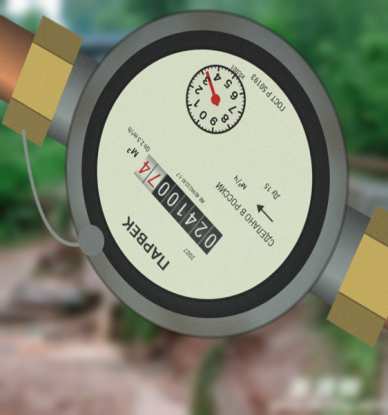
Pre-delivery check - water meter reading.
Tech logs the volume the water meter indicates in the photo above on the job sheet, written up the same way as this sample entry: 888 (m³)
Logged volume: 24100.743 (m³)
